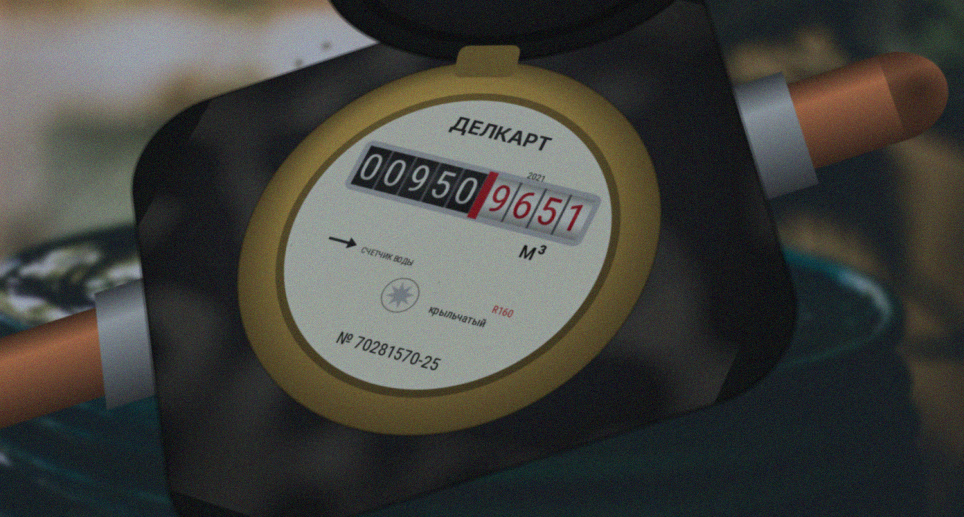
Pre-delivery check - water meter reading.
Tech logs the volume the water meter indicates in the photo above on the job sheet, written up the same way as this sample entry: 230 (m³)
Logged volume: 950.9651 (m³)
